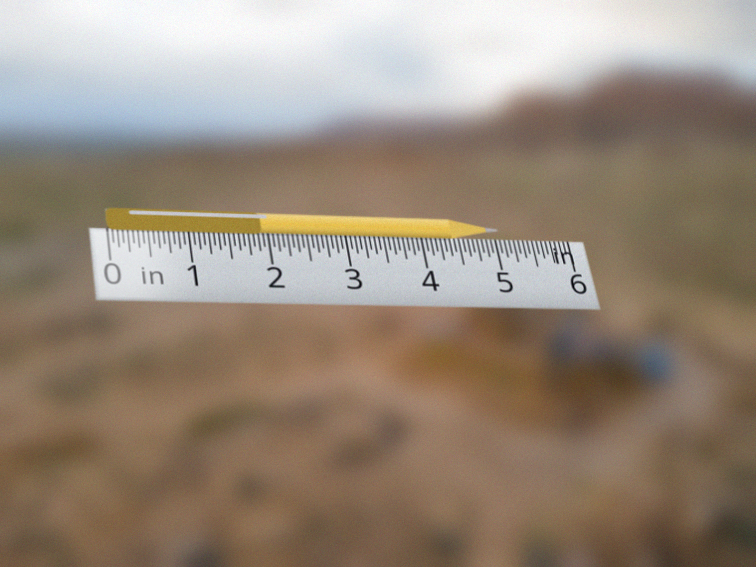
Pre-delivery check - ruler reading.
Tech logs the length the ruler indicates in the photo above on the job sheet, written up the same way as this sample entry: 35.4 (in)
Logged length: 5.0625 (in)
